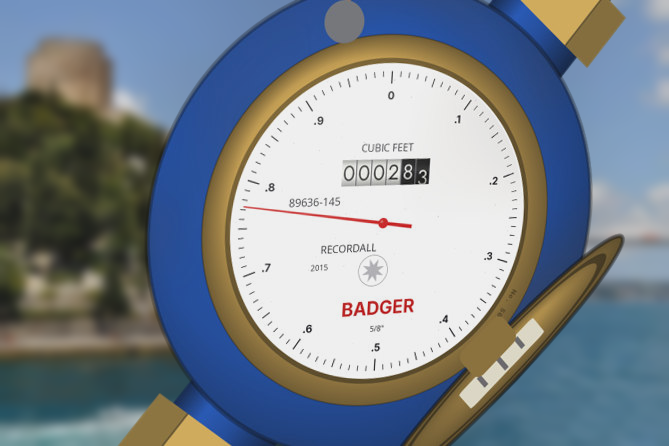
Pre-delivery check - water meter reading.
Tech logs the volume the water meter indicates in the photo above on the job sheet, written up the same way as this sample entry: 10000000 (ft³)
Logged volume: 282.77 (ft³)
